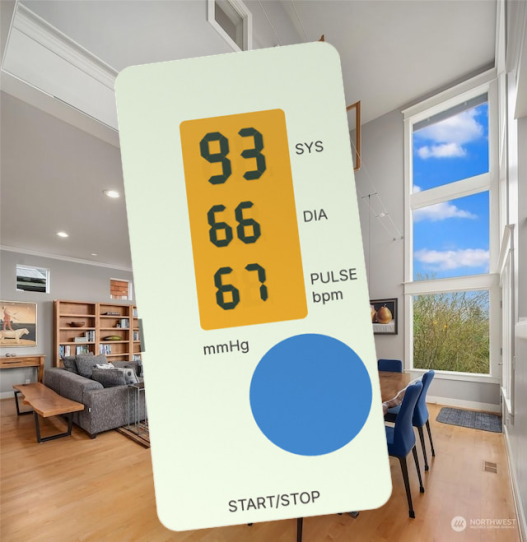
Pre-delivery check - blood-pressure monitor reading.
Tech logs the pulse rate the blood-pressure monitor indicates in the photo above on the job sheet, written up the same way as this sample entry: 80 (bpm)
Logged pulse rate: 67 (bpm)
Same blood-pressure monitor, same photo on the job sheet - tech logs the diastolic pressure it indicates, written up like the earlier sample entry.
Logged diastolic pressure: 66 (mmHg)
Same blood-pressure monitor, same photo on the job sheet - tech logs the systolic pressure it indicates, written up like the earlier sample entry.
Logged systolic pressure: 93 (mmHg)
